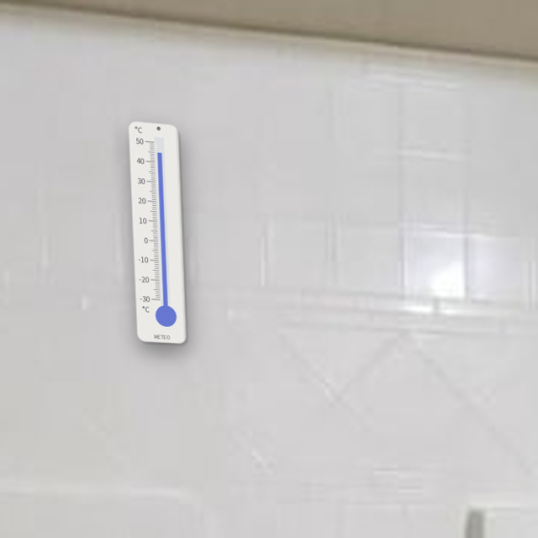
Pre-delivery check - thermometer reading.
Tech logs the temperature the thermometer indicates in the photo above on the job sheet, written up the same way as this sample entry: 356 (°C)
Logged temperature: 45 (°C)
